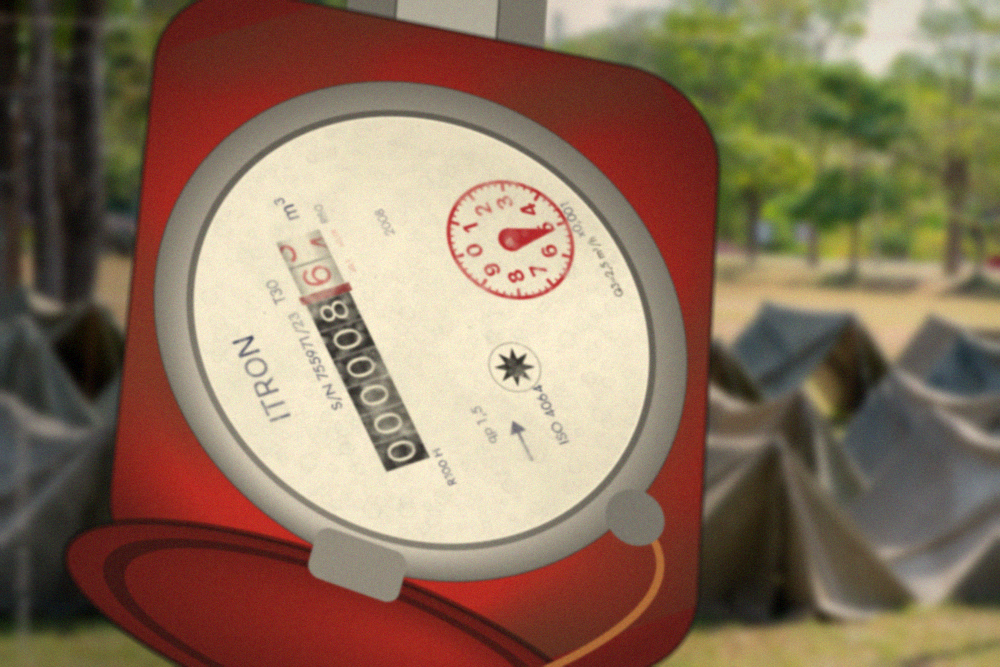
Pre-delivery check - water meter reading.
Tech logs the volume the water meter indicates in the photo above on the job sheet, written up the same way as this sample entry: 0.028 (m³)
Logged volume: 8.635 (m³)
